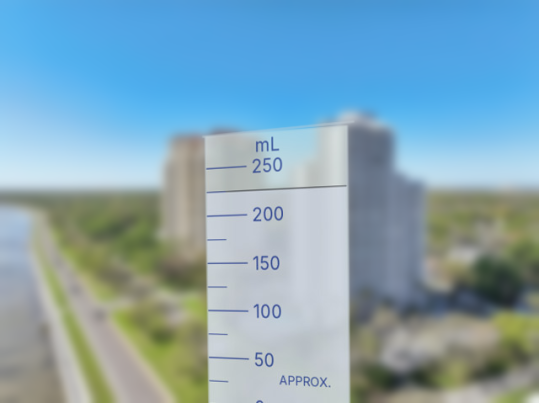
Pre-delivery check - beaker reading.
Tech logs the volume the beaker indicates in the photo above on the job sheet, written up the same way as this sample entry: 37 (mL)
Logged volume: 225 (mL)
